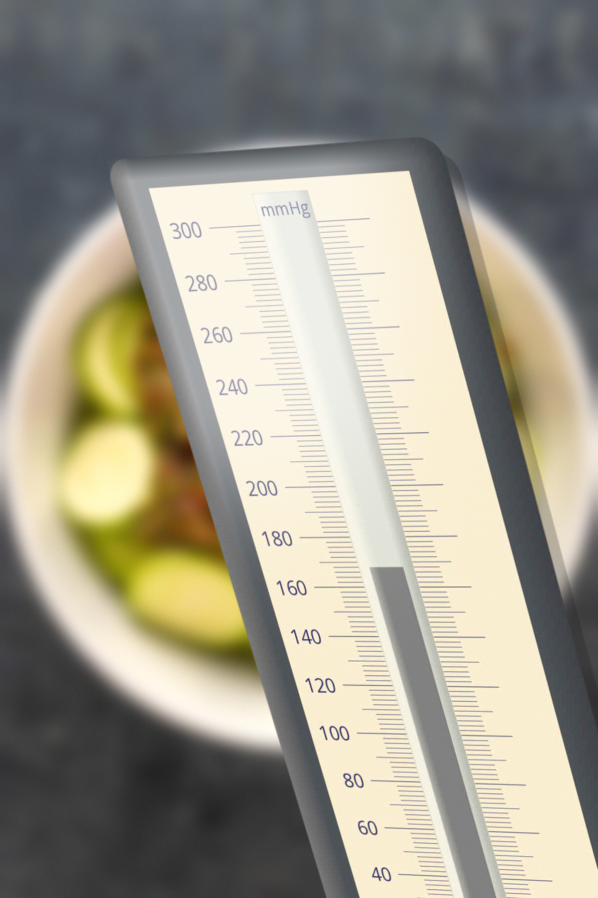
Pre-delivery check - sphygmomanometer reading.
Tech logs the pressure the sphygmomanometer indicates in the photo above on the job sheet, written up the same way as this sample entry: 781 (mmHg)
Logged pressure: 168 (mmHg)
